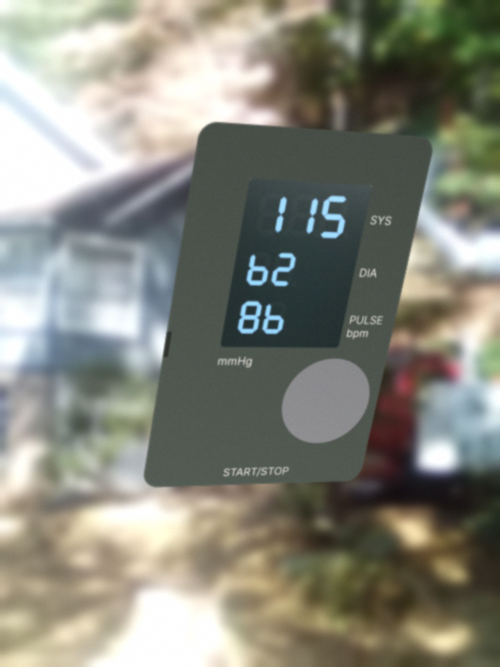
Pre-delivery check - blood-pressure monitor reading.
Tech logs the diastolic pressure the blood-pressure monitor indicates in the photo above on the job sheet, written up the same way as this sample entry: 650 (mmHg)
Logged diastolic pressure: 62 (mmHg)
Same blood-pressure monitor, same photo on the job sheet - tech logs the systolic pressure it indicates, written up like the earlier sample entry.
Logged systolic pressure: 115 (mmHg)
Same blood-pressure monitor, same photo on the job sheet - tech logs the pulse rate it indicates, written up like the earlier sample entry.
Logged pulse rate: 86 (bpm)
